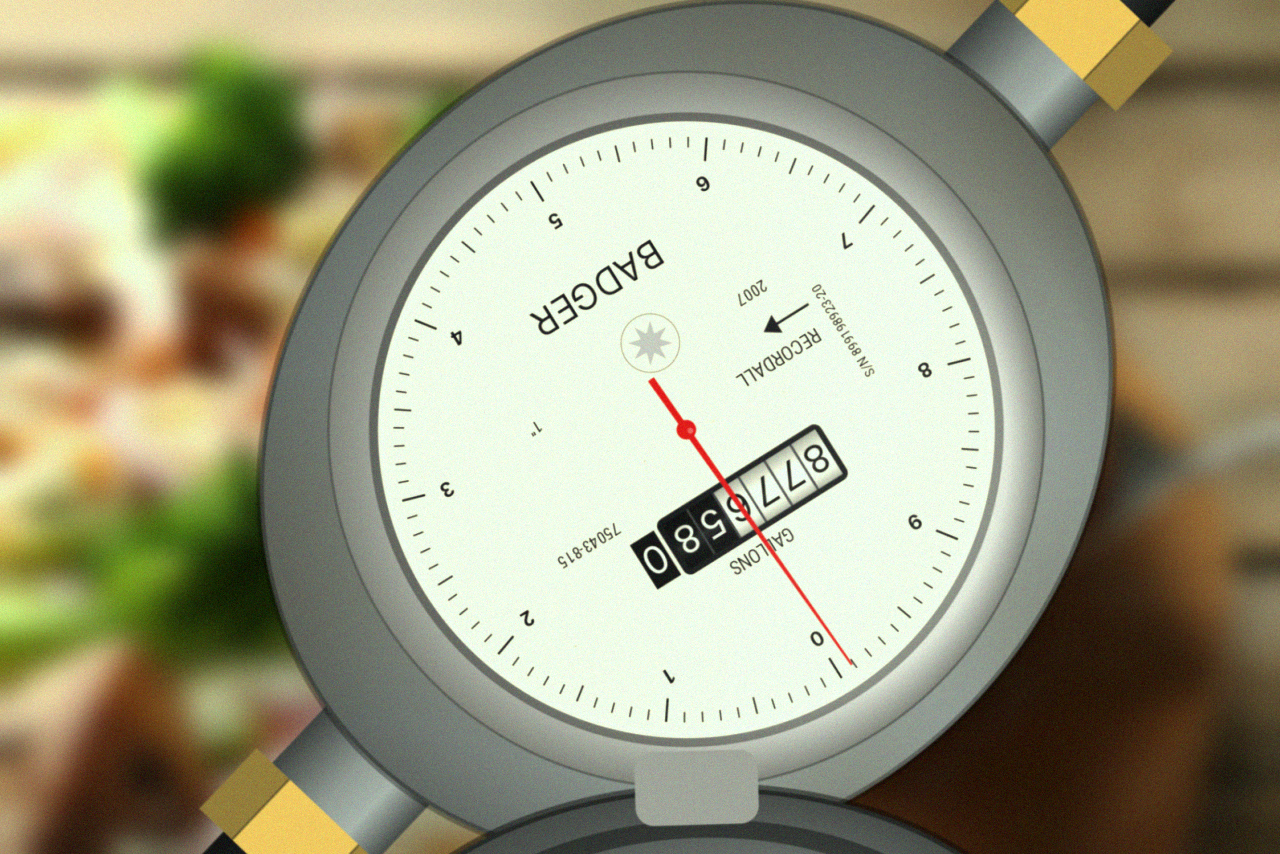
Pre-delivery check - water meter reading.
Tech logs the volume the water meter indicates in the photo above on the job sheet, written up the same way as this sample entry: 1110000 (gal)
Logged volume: 8776579.9 (gal)
